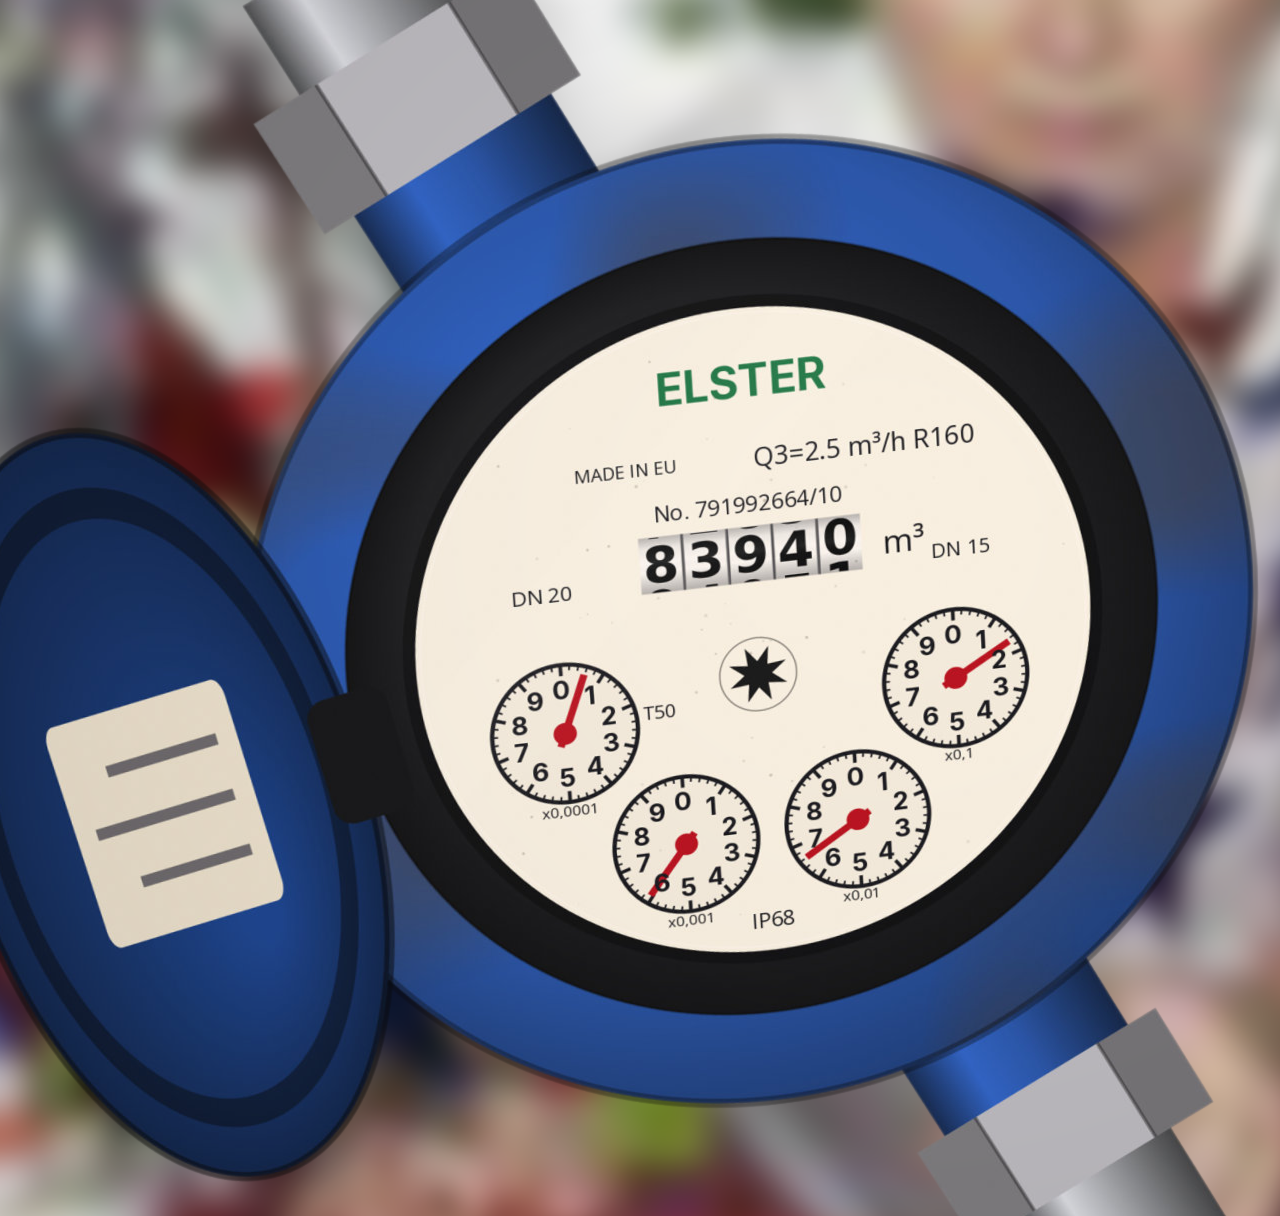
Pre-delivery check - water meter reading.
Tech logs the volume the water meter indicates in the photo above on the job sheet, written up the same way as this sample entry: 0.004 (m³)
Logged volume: 83940.1660 (m³)
